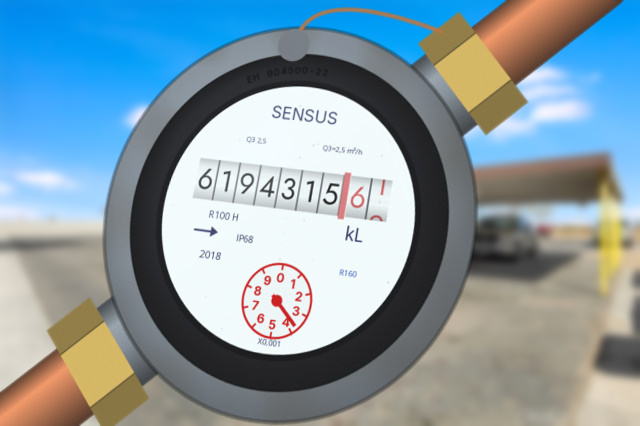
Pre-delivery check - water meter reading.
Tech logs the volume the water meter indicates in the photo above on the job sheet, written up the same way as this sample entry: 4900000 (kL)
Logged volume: 6194315.613 (kL)
